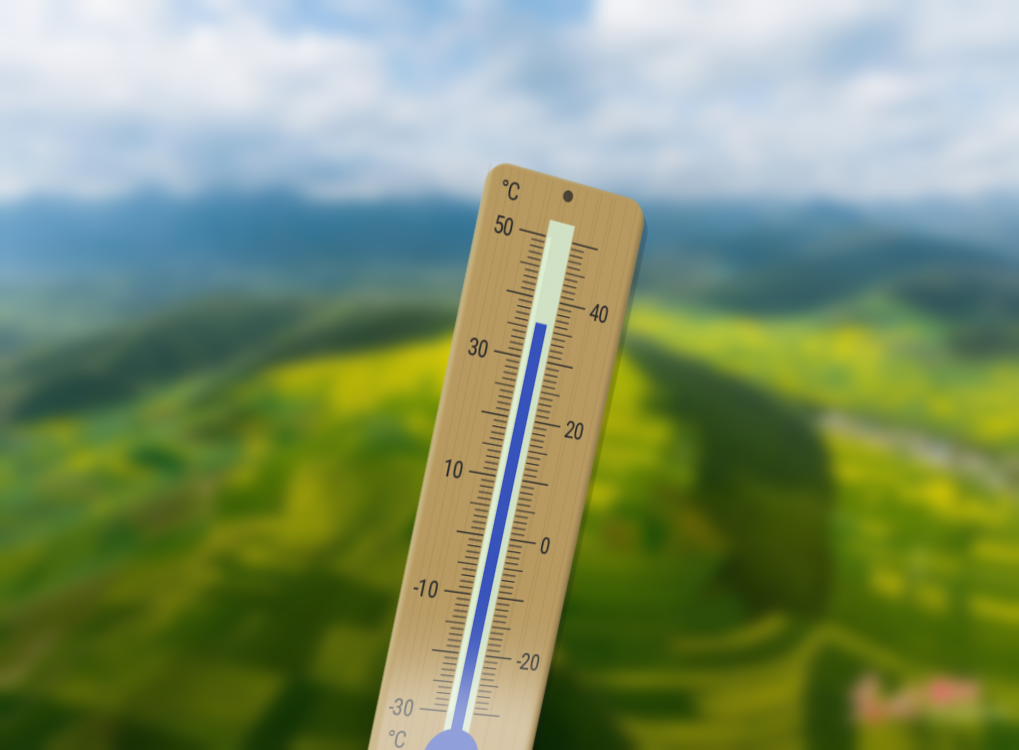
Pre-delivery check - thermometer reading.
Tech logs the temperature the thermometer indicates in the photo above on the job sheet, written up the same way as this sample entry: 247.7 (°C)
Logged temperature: 36 (°C)
